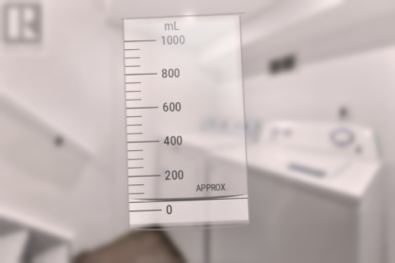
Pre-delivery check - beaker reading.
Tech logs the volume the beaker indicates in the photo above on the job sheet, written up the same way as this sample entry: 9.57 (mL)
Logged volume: 50 (mL)
